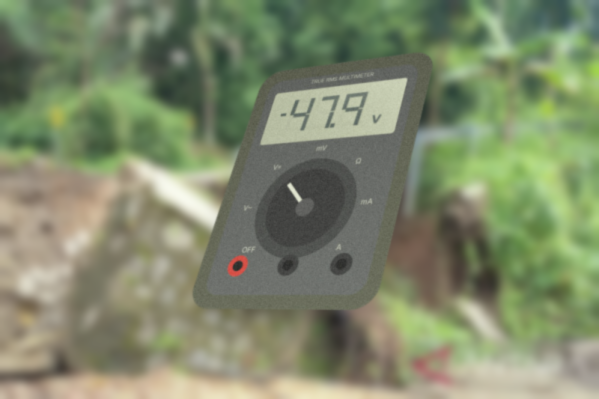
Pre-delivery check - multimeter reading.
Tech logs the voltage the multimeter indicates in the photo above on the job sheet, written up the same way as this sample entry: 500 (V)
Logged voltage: -47.9 (V)
